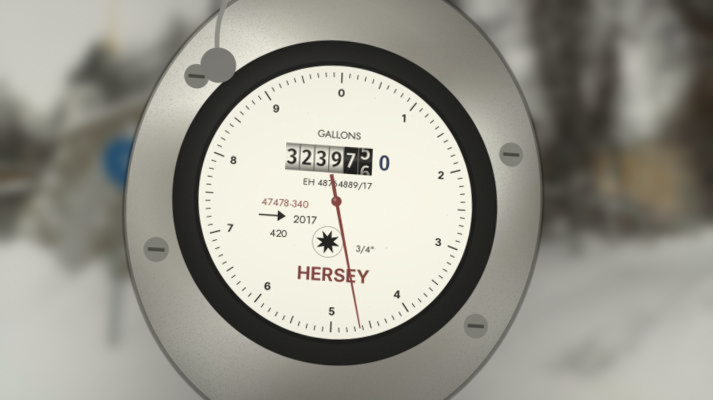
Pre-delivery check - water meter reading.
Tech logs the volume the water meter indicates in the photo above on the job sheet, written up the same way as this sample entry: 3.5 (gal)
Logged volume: 3239754.6 (gal)
